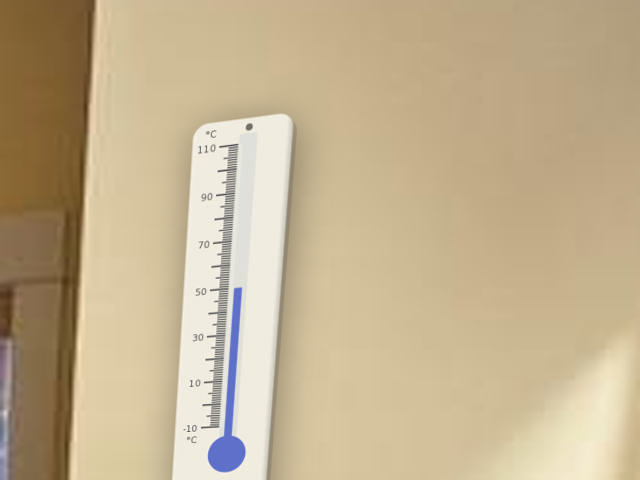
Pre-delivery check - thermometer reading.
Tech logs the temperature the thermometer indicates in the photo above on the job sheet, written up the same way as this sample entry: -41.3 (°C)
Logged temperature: 50 (°C)
